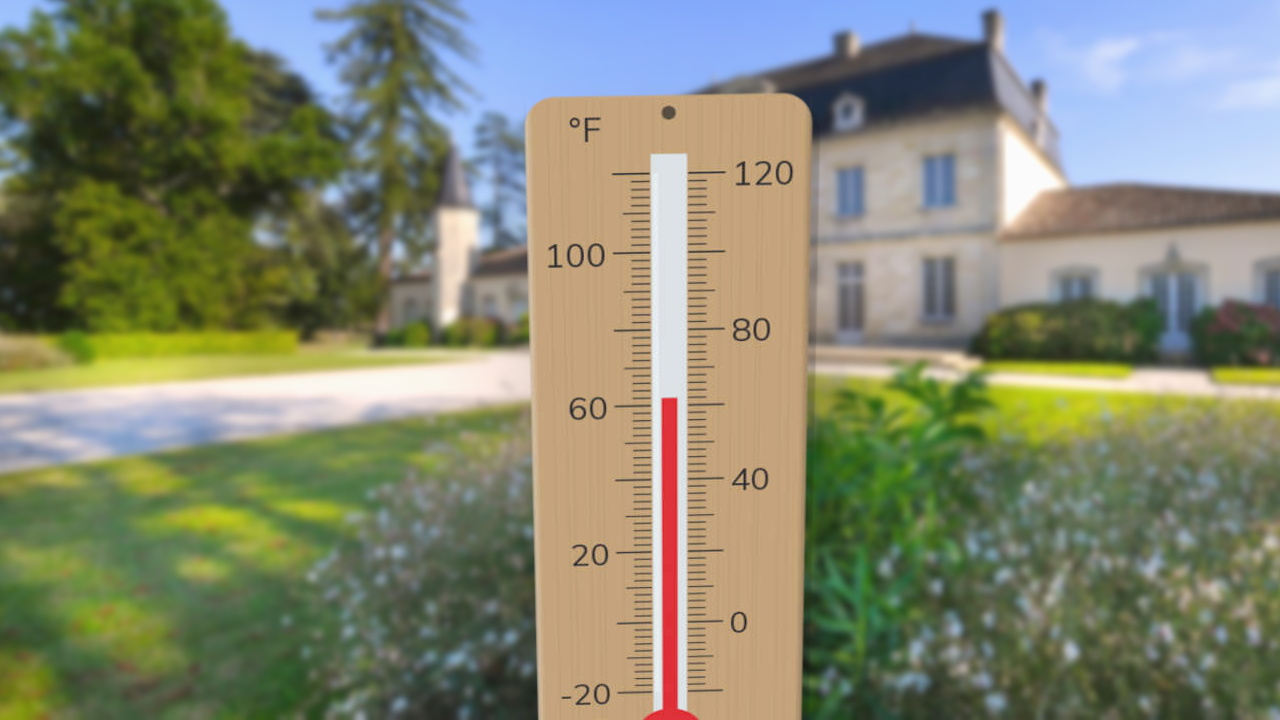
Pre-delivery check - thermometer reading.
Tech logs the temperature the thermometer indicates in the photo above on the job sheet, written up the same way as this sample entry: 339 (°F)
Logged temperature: 62 (°F)
